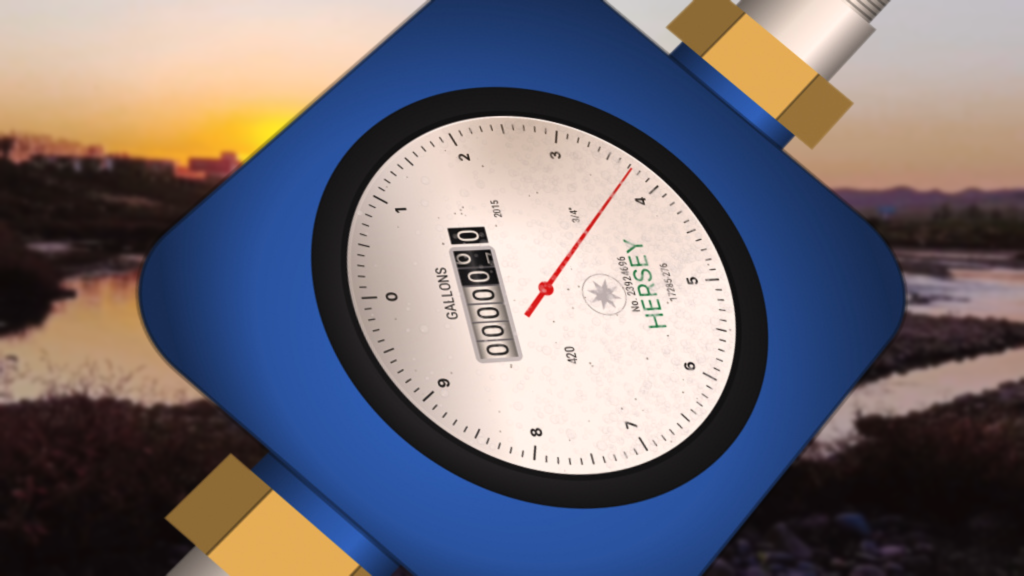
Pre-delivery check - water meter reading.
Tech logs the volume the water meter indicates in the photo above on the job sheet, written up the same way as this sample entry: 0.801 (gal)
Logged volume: 63.7 (gal)
